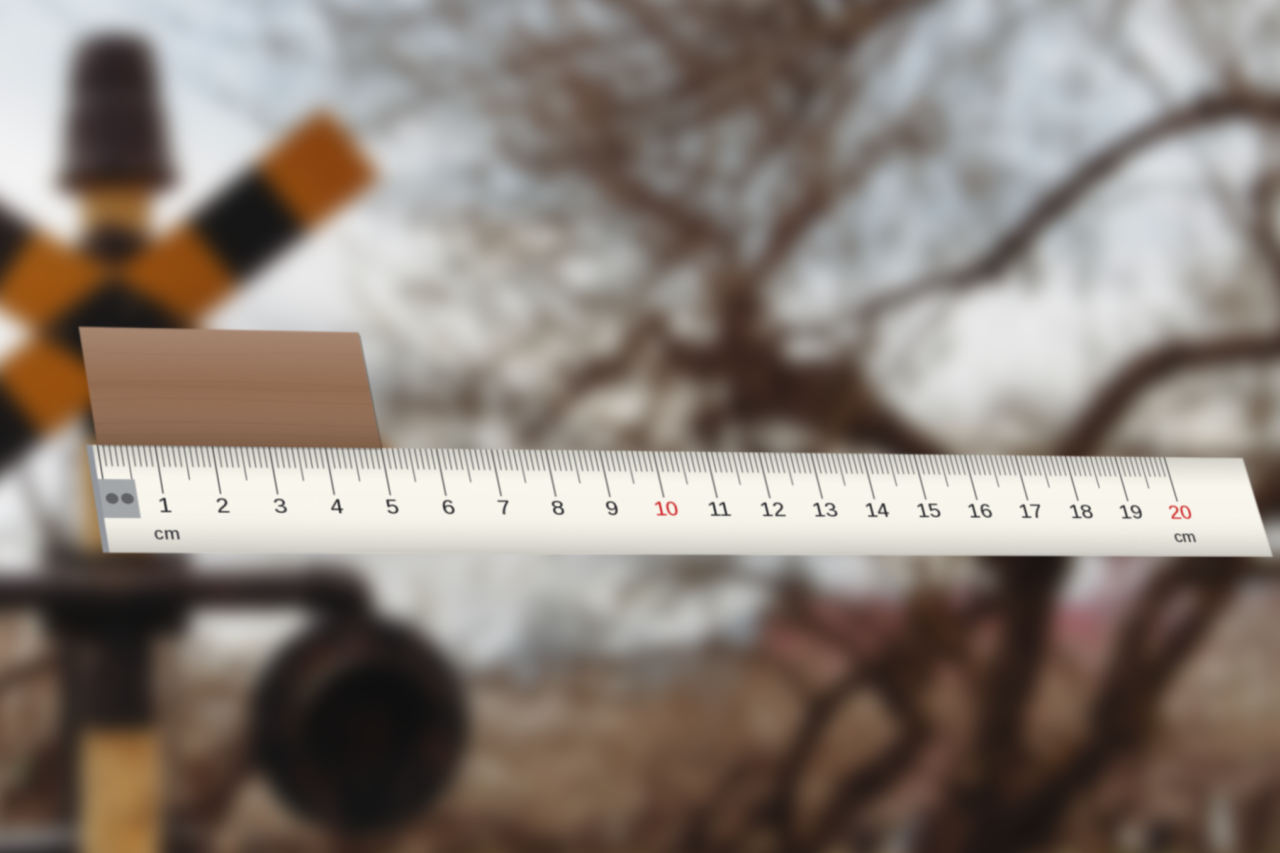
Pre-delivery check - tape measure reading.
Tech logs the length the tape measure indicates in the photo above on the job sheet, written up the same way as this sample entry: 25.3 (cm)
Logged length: 5 (cm)
